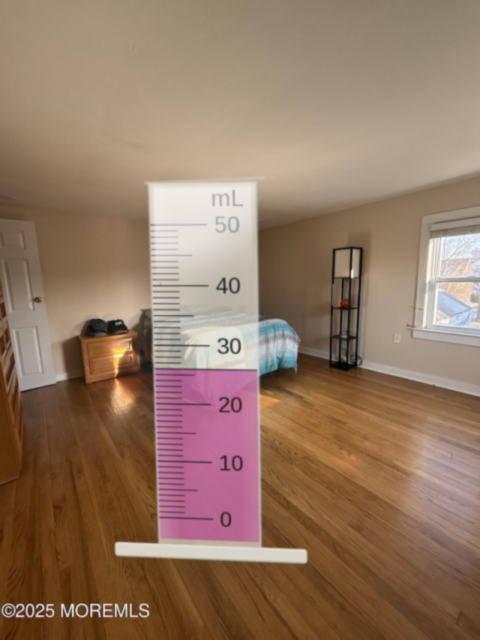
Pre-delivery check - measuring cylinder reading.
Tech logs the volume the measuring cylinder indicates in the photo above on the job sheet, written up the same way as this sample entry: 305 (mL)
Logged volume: 26 (mL)
